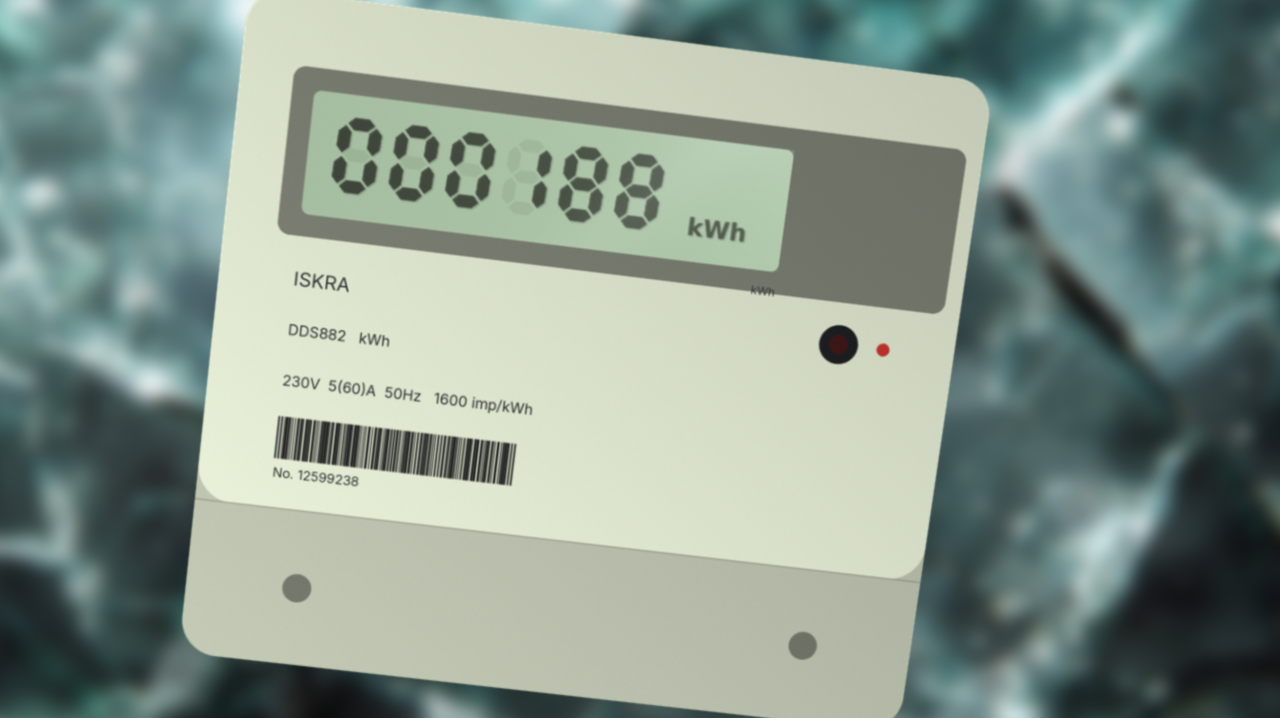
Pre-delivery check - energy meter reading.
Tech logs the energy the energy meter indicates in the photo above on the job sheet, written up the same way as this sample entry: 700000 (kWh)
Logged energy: 188 (kWh)
